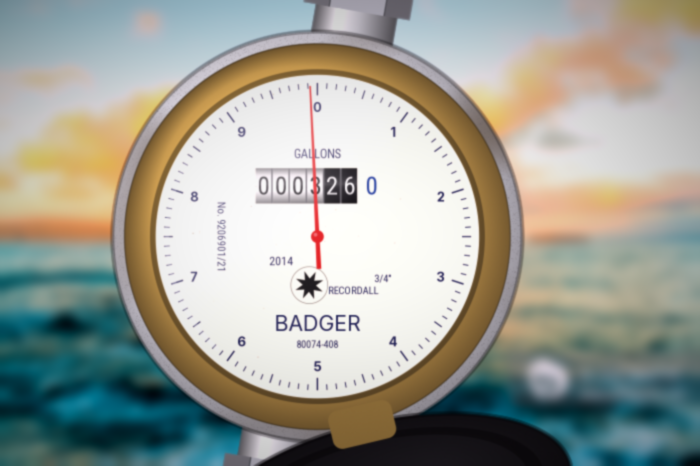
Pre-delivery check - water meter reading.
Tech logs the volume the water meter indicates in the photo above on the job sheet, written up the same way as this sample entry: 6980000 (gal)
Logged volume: 3259.9 (gal)
